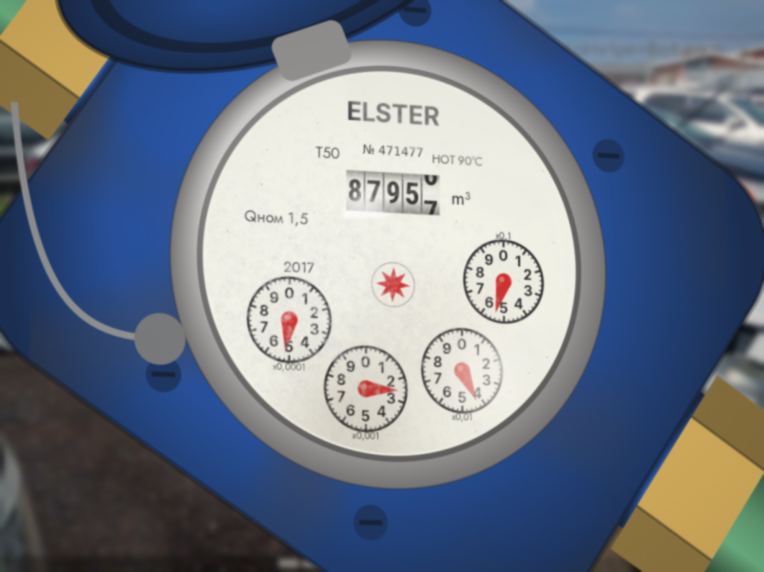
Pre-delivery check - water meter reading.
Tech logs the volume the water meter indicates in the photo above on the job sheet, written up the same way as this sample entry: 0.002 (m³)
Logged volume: 87956.5425 (m³)
